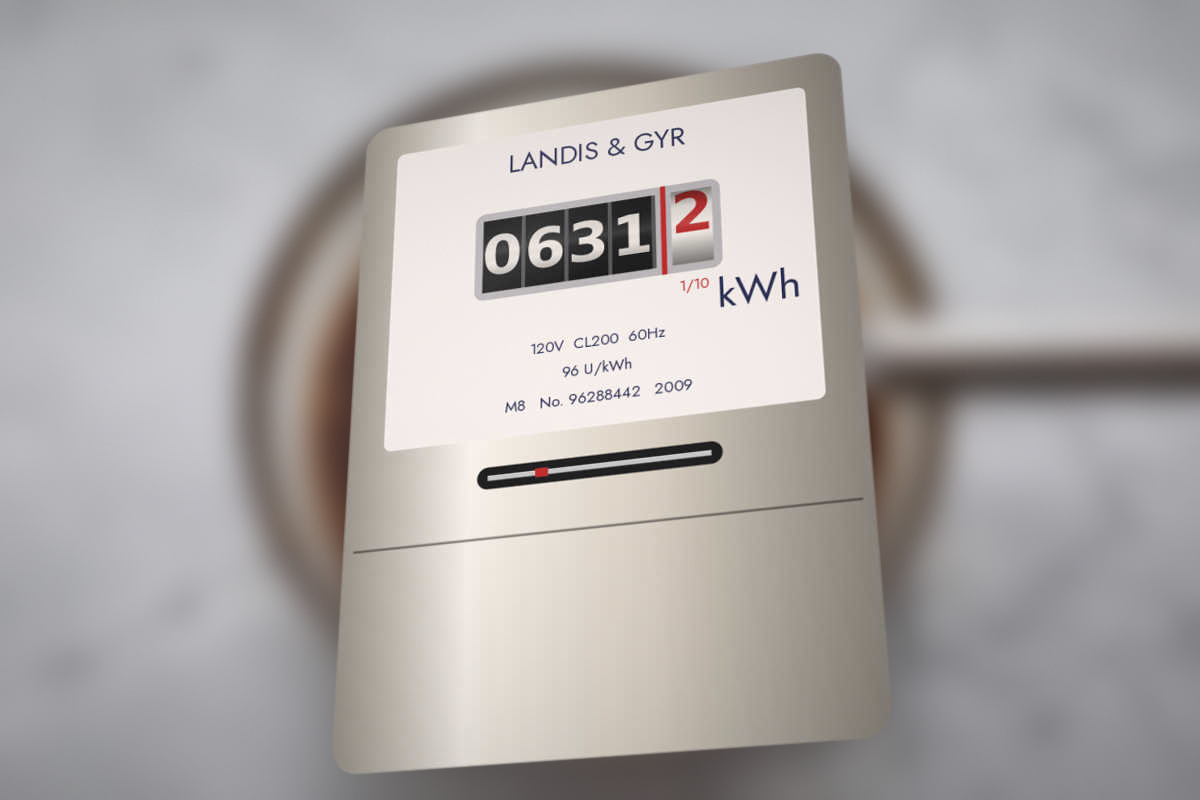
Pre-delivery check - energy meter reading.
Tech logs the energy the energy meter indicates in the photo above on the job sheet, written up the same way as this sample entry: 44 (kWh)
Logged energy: 631.2 (kWh)
